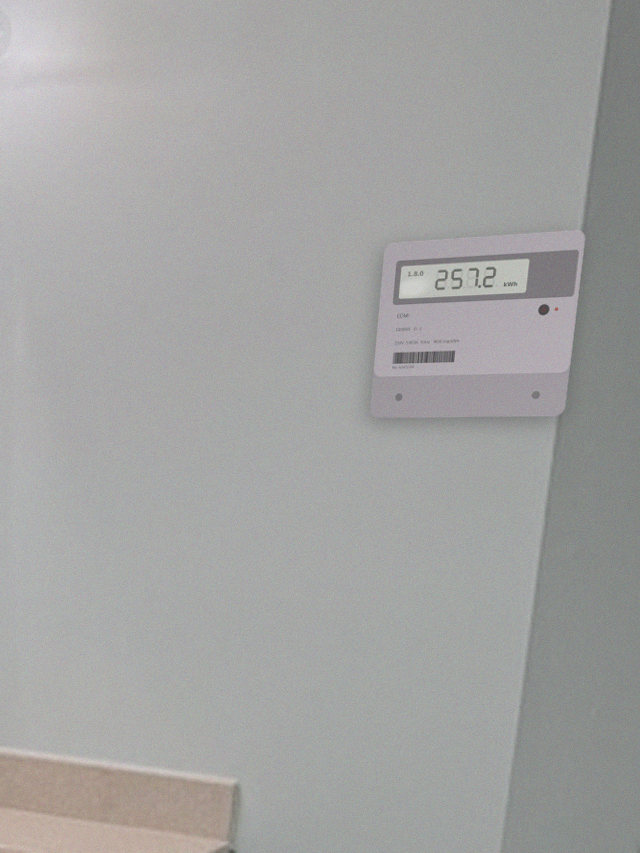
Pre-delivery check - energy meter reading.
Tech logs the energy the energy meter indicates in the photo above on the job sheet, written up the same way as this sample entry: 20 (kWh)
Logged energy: 257.2 (kWh)
